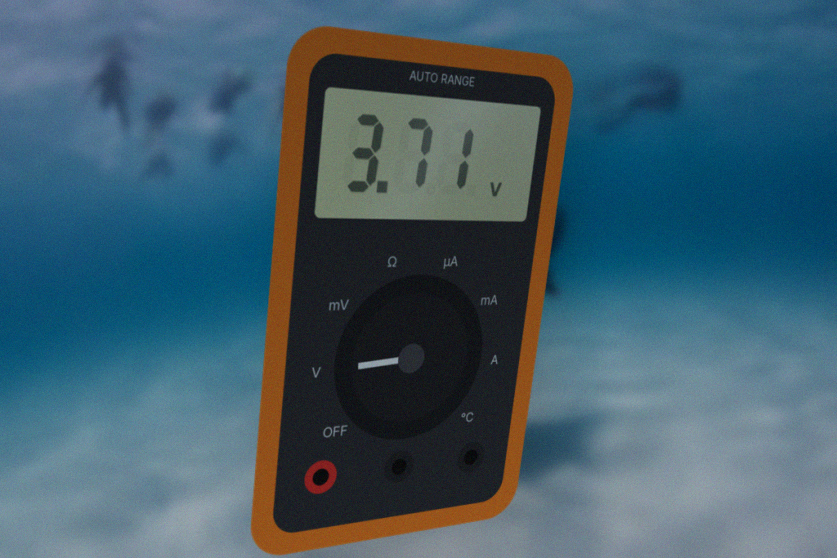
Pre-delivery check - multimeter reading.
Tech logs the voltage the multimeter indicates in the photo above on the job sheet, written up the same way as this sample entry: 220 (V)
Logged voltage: 3.71 (V)
